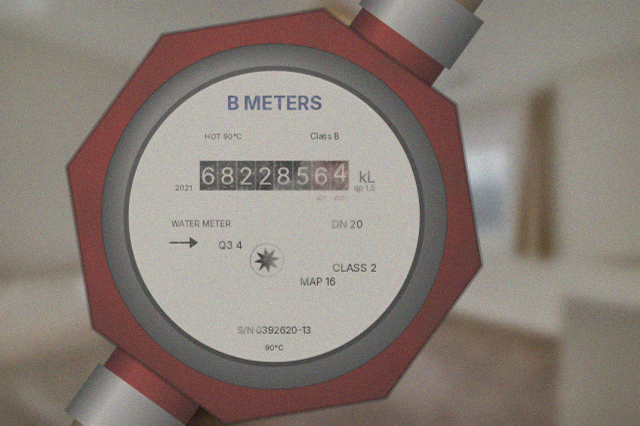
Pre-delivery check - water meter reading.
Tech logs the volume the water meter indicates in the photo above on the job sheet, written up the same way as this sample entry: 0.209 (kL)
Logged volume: 682285.64 (kL)
